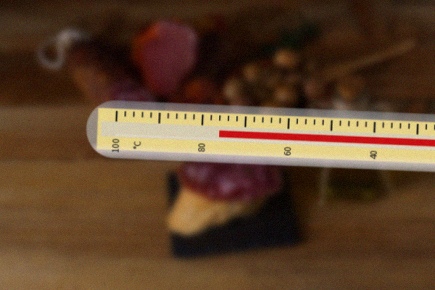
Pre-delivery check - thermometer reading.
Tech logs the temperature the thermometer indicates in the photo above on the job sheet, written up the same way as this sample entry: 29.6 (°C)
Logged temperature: 76 (°C)
